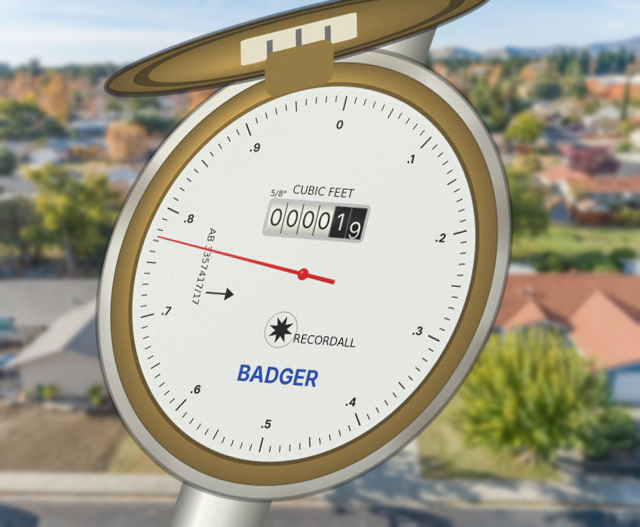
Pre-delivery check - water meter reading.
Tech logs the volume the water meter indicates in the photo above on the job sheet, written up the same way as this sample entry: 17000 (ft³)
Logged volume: 18.77 (ft³)
